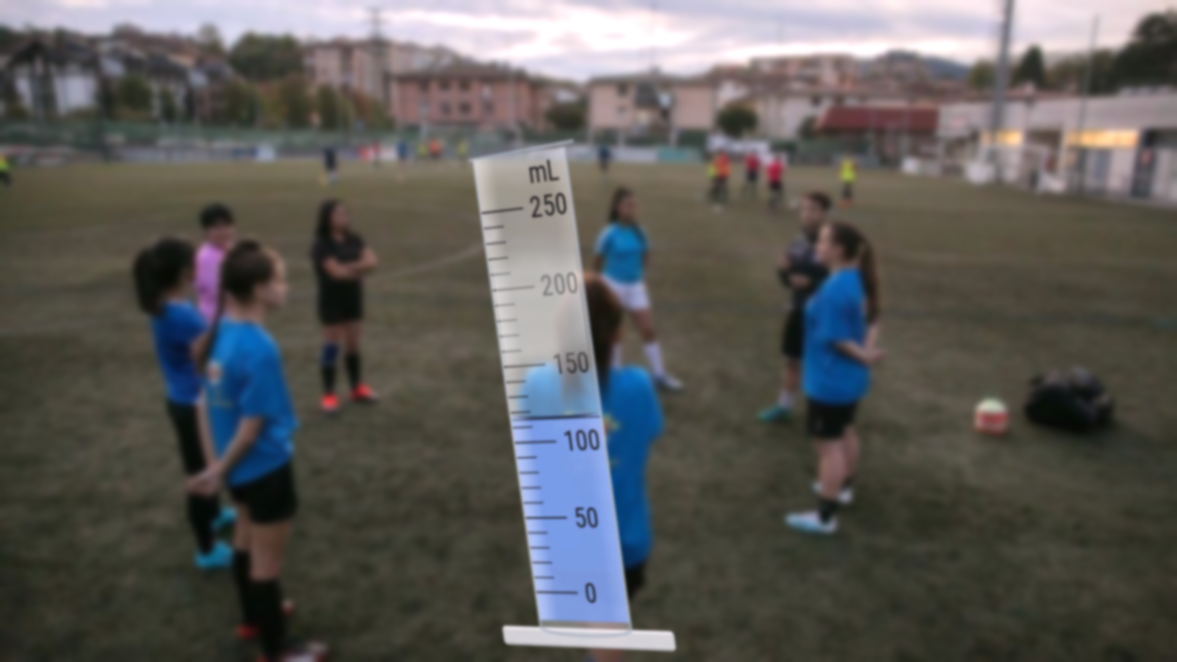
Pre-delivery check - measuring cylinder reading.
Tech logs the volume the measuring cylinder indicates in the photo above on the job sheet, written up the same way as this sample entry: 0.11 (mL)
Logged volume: 115 (mL)
